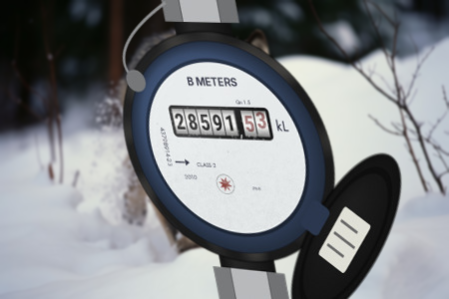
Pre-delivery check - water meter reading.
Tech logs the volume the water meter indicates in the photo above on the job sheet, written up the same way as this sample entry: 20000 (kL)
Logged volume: 28591.53 (kL)
